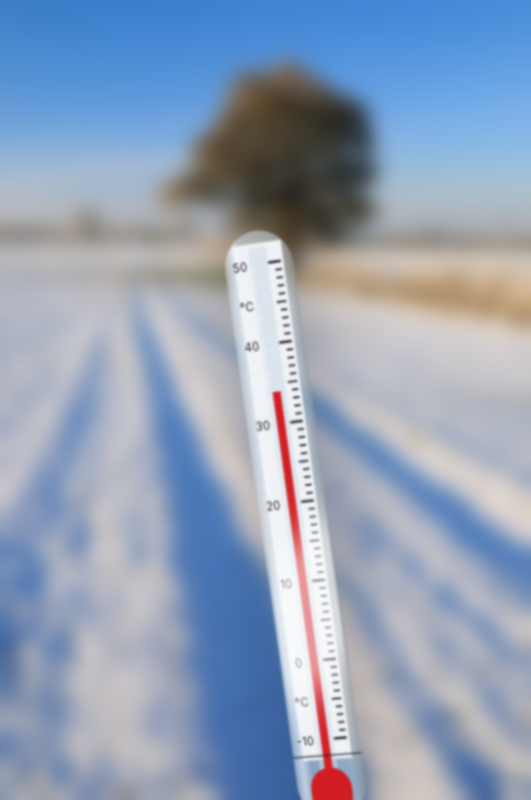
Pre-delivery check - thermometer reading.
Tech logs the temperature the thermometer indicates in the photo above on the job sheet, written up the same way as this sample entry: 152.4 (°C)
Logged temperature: 34 (°C)
